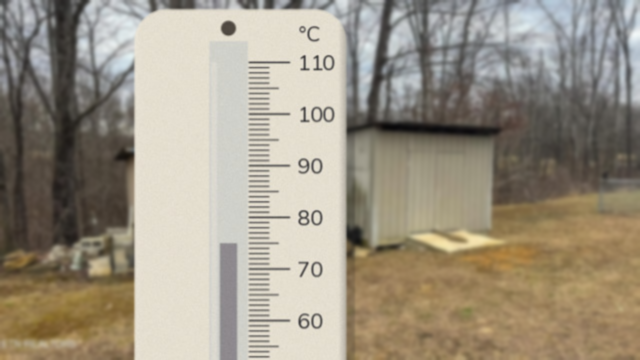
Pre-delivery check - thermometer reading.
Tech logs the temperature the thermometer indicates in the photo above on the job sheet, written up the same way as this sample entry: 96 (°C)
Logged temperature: 75 (°C)
